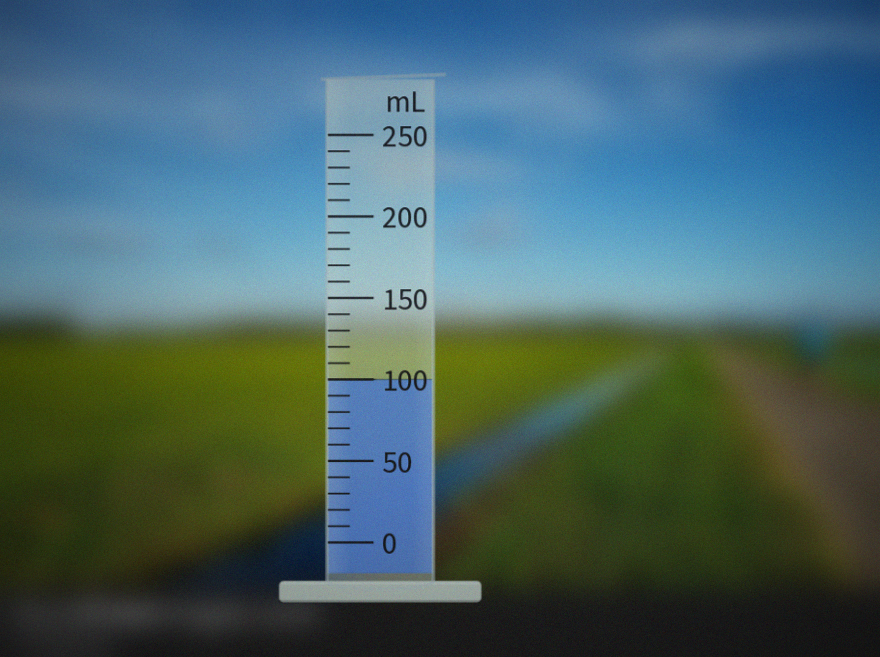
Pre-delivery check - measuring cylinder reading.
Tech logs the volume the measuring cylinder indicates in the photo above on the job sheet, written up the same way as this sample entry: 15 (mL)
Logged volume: 100 (mL)
